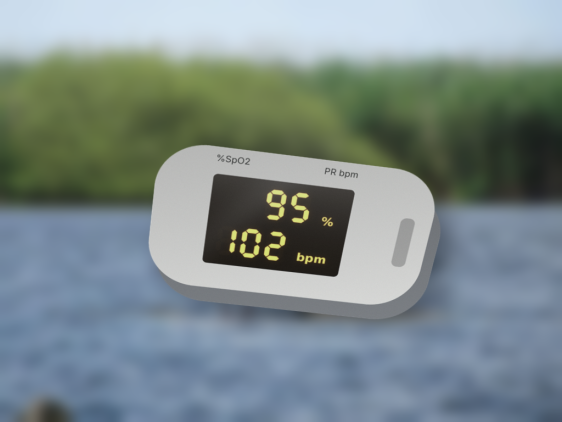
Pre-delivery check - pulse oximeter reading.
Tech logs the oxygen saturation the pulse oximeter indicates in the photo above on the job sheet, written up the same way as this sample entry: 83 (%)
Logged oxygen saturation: 95 (%)
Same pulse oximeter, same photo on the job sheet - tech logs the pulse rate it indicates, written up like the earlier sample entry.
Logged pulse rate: 102 (bpm)
